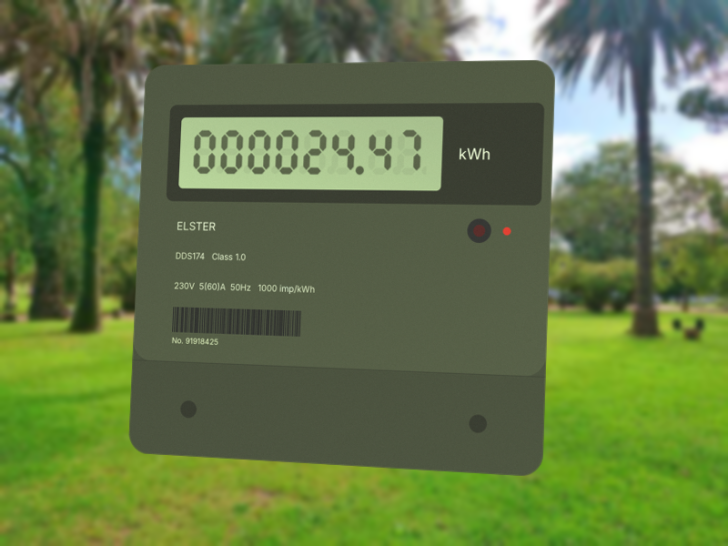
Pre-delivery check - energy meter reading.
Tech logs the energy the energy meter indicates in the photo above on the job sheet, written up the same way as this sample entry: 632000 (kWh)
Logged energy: 24.47 (kWh)
